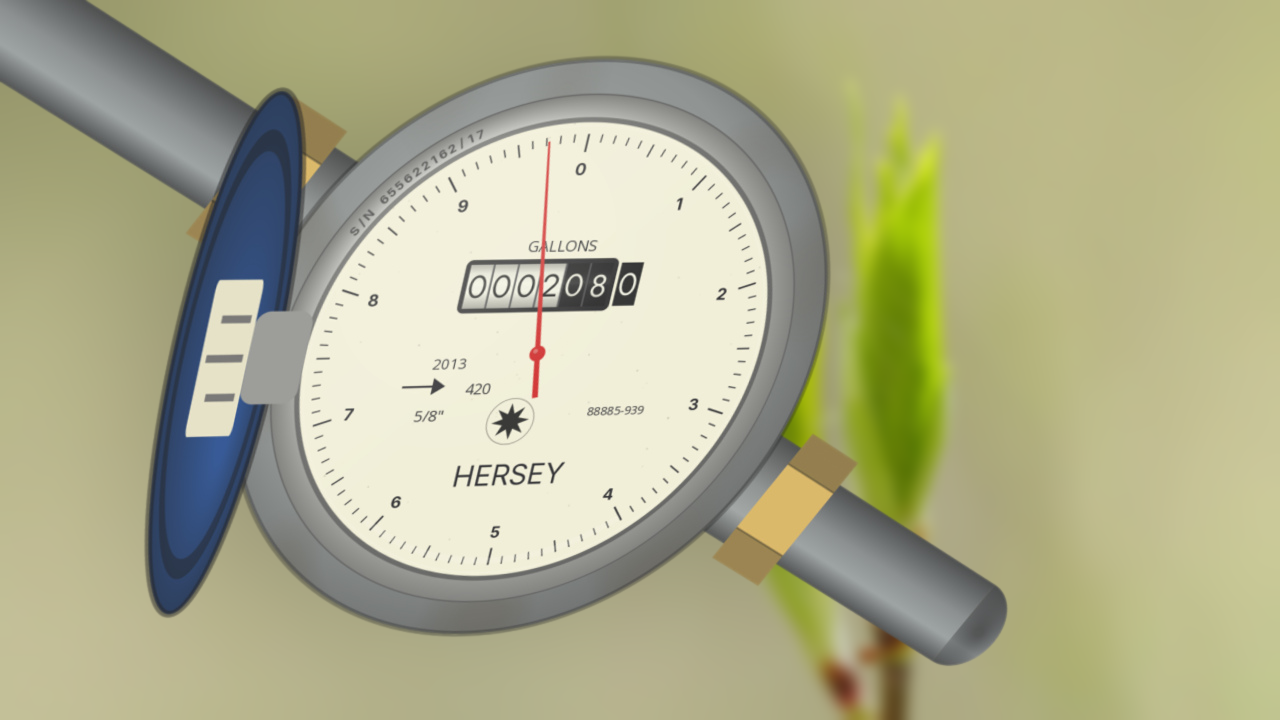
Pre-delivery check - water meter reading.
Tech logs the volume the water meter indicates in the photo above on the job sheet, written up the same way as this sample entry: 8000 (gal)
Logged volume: 2079.7 (gal)
